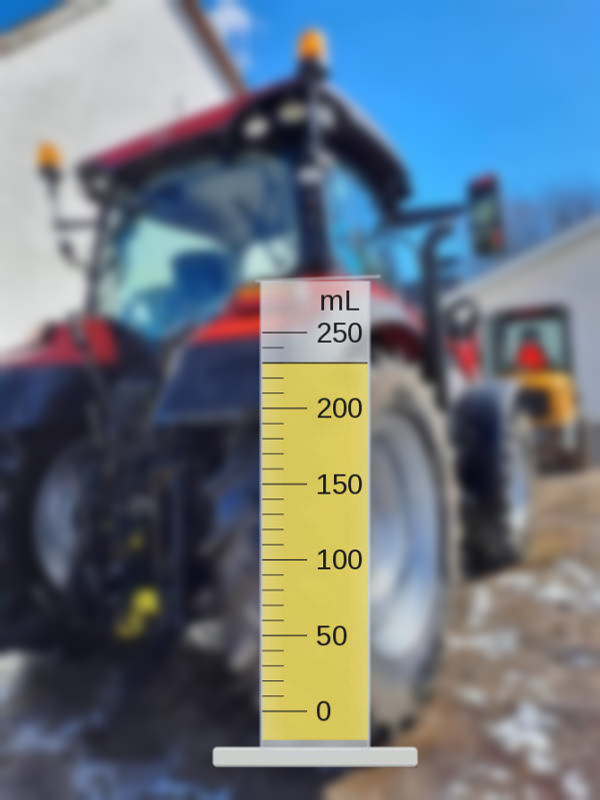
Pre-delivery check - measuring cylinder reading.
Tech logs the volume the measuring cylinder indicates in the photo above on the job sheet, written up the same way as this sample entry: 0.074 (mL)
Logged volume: 230 (mL)
